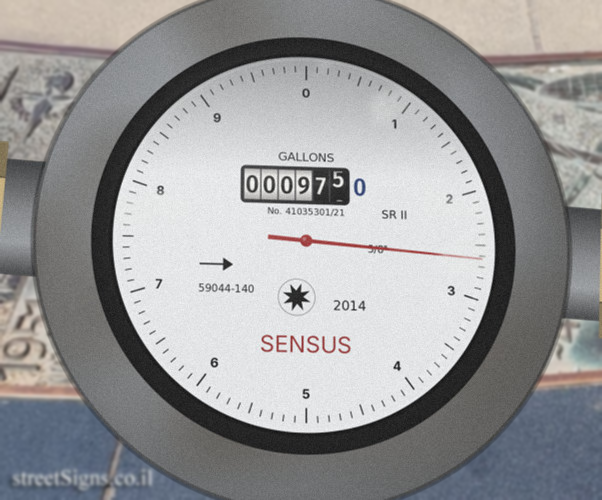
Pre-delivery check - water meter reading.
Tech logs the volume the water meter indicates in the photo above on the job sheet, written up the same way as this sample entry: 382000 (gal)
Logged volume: 9752.6 (gal)
